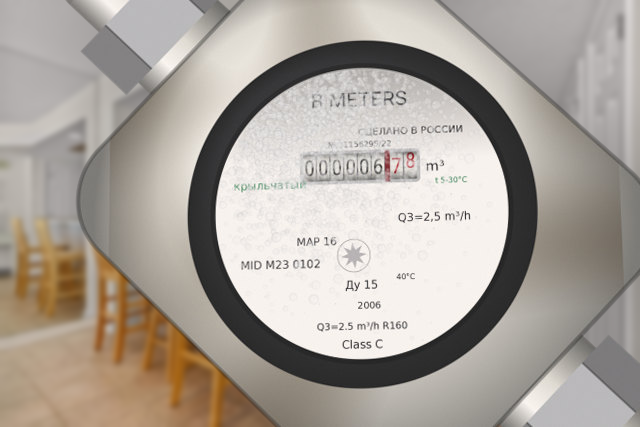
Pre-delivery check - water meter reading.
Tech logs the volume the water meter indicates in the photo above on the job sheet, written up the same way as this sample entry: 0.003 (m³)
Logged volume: 6.78 (m³)
